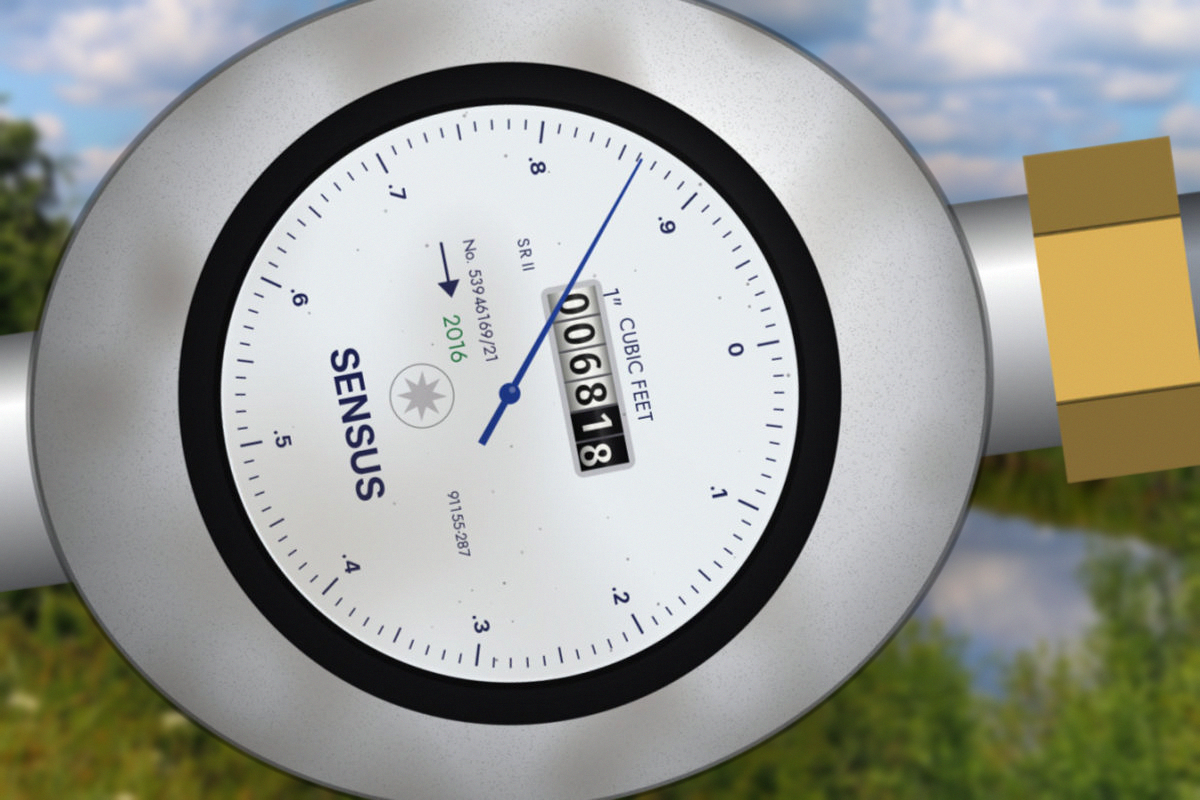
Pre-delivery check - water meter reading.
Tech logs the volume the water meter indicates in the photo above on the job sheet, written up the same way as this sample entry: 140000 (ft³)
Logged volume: 6817.86 (ft³)
